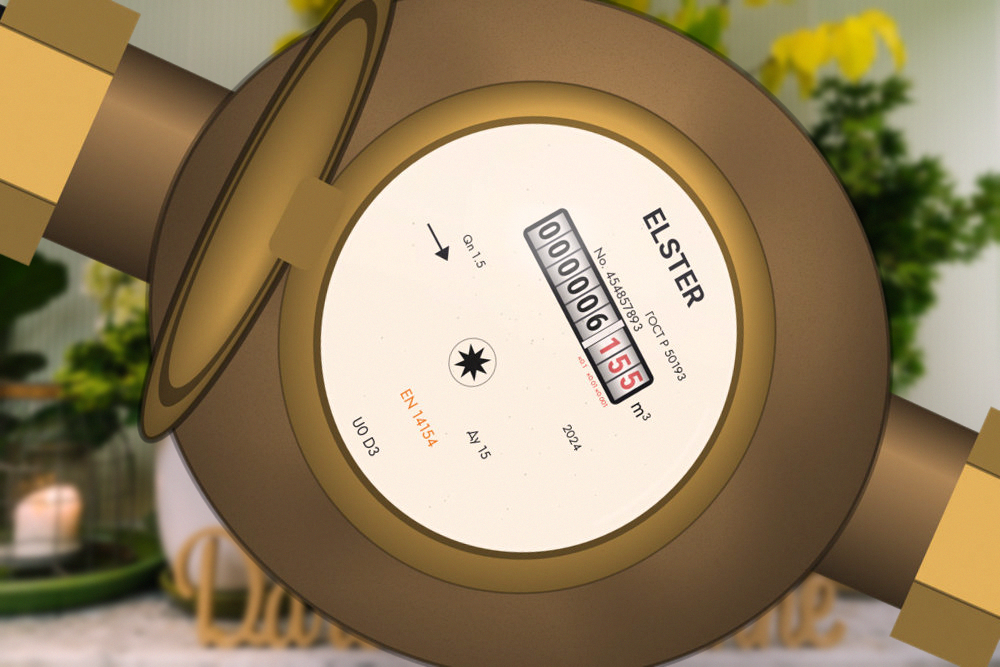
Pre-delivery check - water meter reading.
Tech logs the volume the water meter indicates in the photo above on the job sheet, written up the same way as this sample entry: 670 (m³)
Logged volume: 6.155 (m³)
